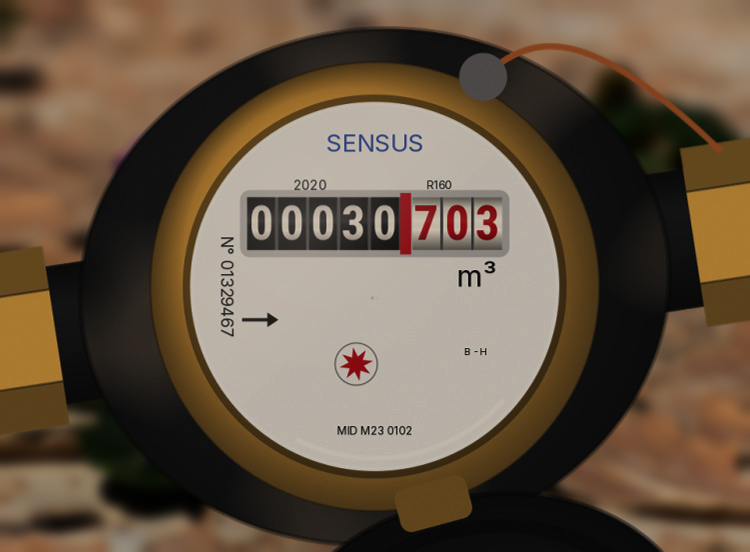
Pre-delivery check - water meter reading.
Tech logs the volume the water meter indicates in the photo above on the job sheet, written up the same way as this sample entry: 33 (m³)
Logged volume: 30.703 (m³)
